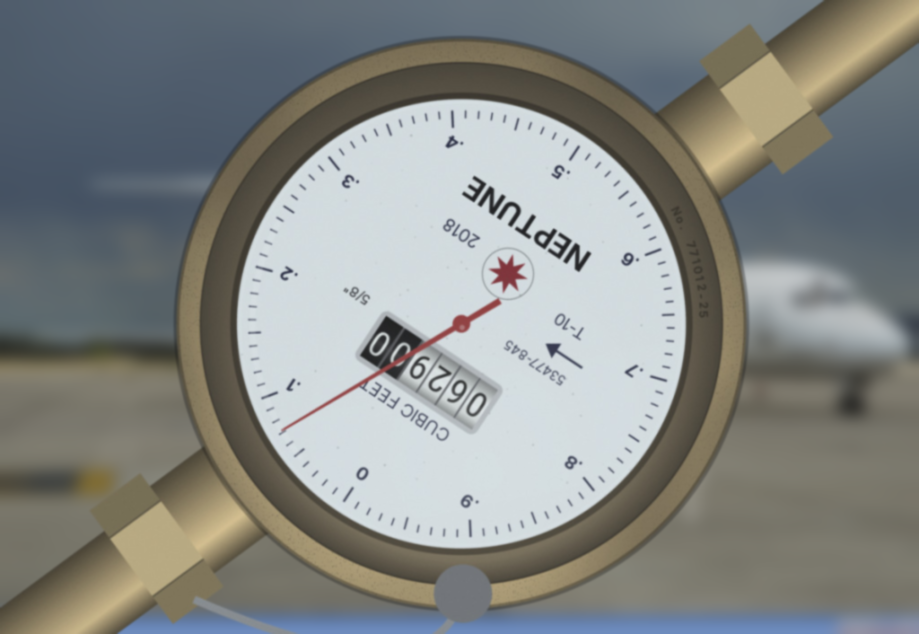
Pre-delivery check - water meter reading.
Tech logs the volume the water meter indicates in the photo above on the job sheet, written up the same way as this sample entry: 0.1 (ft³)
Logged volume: 62900.07 (ft³)
